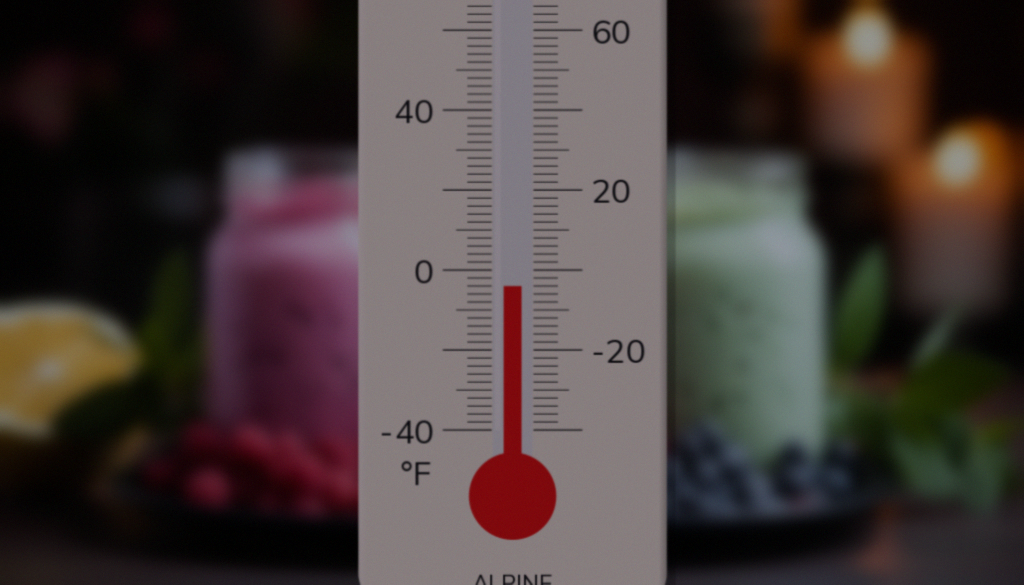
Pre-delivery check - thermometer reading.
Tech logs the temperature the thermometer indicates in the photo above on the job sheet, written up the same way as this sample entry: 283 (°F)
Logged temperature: -4 (°F)
